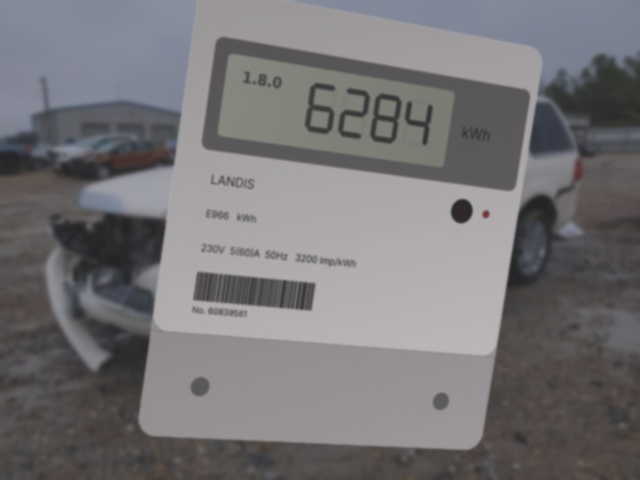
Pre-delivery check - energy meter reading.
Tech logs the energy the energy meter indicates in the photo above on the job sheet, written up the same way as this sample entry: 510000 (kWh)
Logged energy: 6284 (kWh)
